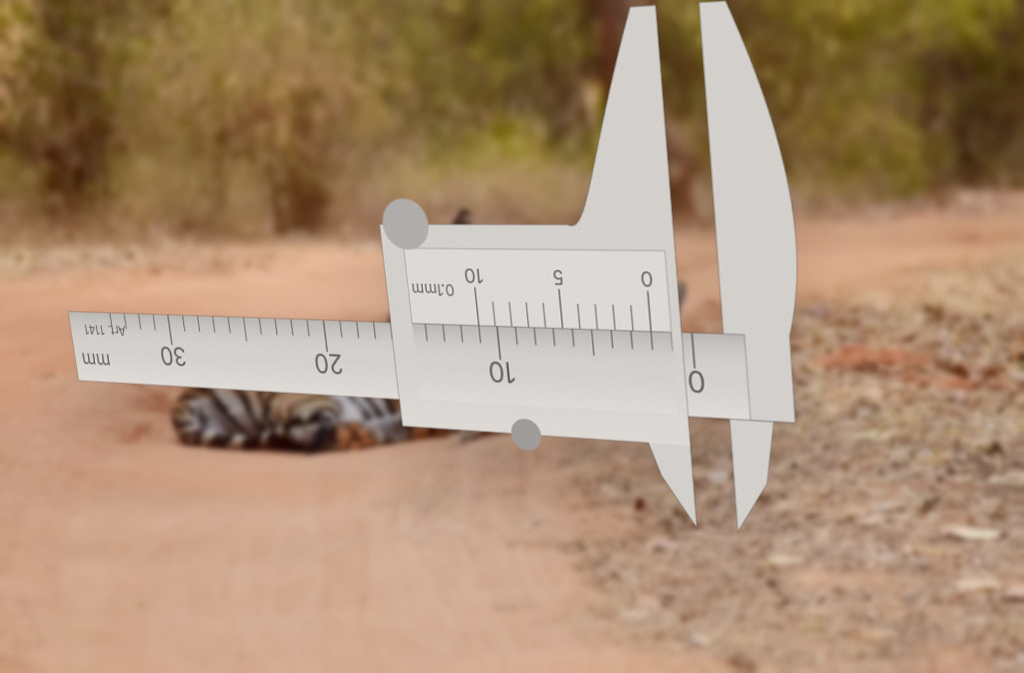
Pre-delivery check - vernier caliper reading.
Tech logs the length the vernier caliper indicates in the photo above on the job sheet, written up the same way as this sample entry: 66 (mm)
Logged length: 2.0 (mm)
